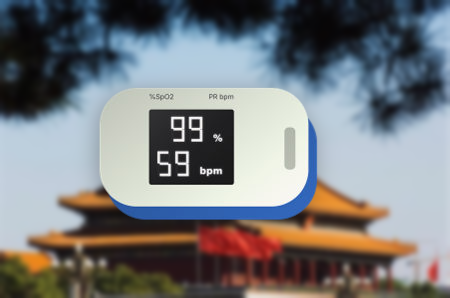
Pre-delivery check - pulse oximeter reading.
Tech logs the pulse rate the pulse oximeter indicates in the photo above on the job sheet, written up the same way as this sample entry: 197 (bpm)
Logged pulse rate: 59 (bpm)
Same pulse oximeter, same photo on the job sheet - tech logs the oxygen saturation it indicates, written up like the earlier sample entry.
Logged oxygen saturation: 99 (%)
